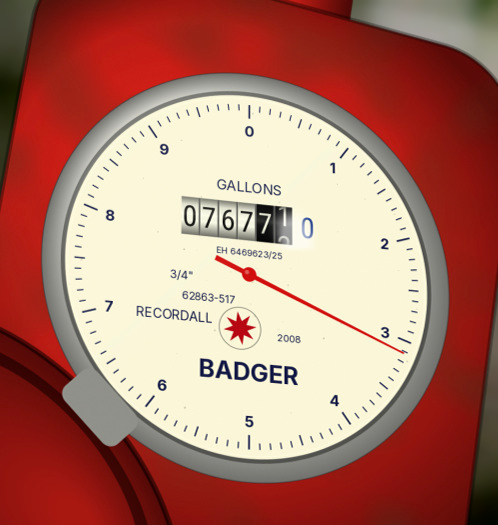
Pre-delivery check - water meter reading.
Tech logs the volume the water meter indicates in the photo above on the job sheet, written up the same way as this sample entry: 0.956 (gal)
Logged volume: 767713.1 (gal)
